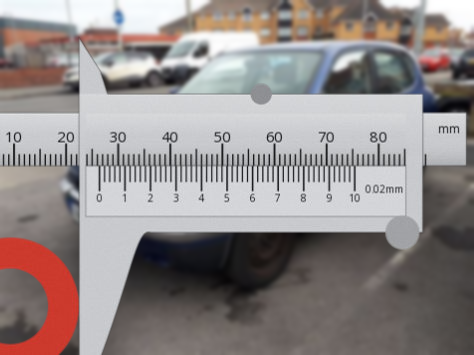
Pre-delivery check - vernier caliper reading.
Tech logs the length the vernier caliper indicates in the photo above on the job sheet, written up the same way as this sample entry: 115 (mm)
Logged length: 26.4 (mm)
